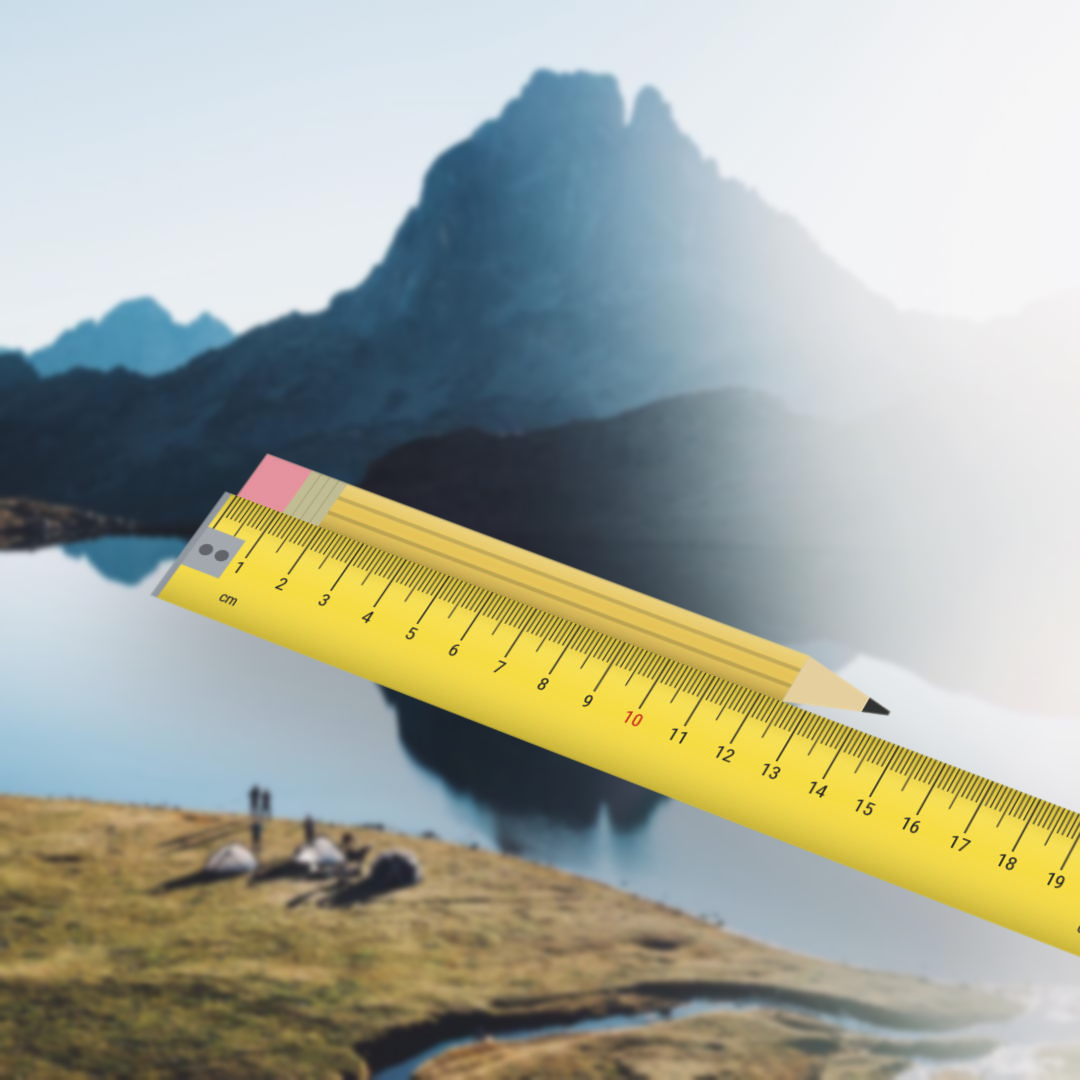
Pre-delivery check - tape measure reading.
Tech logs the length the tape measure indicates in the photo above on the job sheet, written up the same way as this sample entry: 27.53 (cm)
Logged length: 14.5 (cm)
